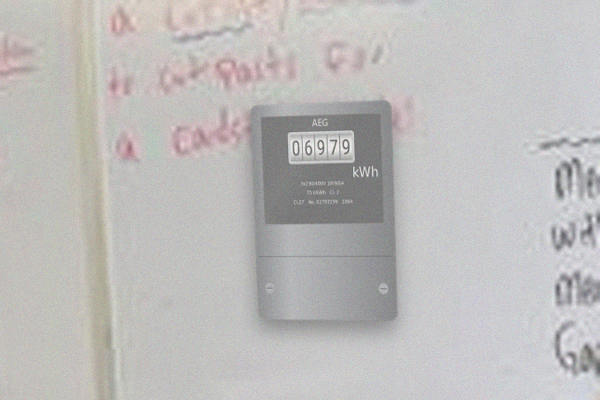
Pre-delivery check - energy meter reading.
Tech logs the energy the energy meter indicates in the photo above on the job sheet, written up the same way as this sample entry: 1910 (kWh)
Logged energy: 6979 (kWh)
